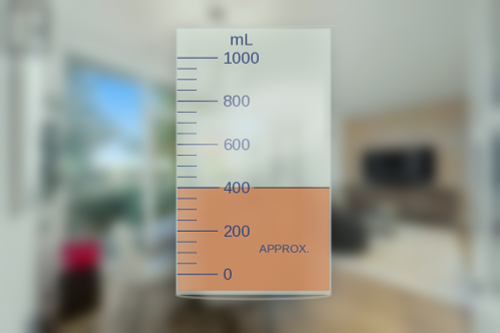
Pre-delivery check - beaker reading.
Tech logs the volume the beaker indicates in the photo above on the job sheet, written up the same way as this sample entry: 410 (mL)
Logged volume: 400 (mL)
